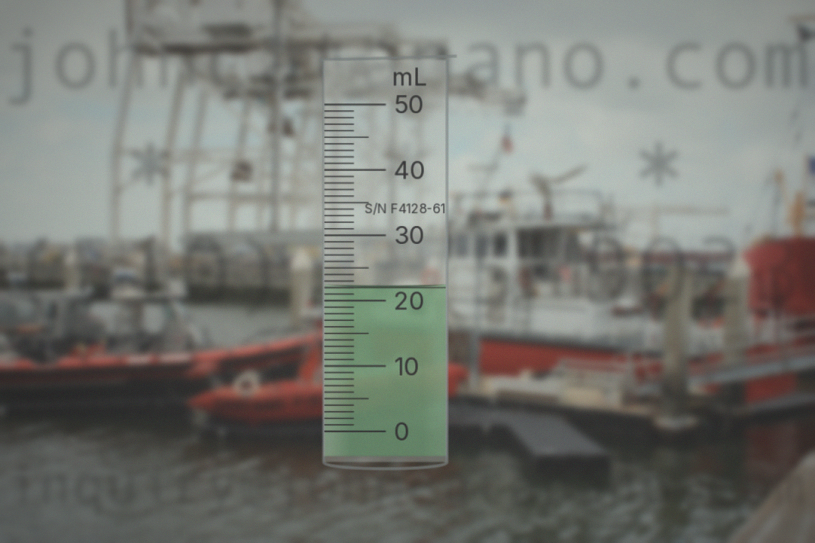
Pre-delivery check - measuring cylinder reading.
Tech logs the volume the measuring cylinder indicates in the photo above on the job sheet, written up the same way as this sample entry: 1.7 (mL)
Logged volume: 22 (mL)
